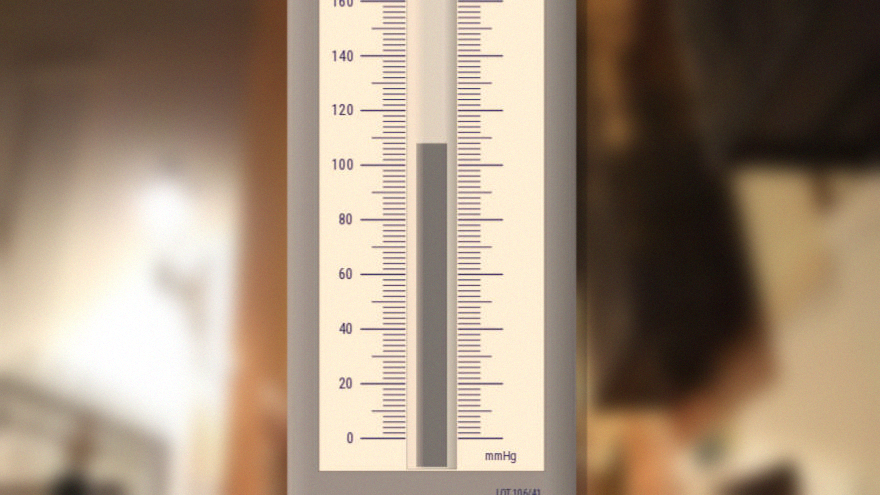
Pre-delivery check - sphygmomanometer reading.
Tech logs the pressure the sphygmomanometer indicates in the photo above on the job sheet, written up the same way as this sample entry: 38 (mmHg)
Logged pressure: 108 (mmHg)
